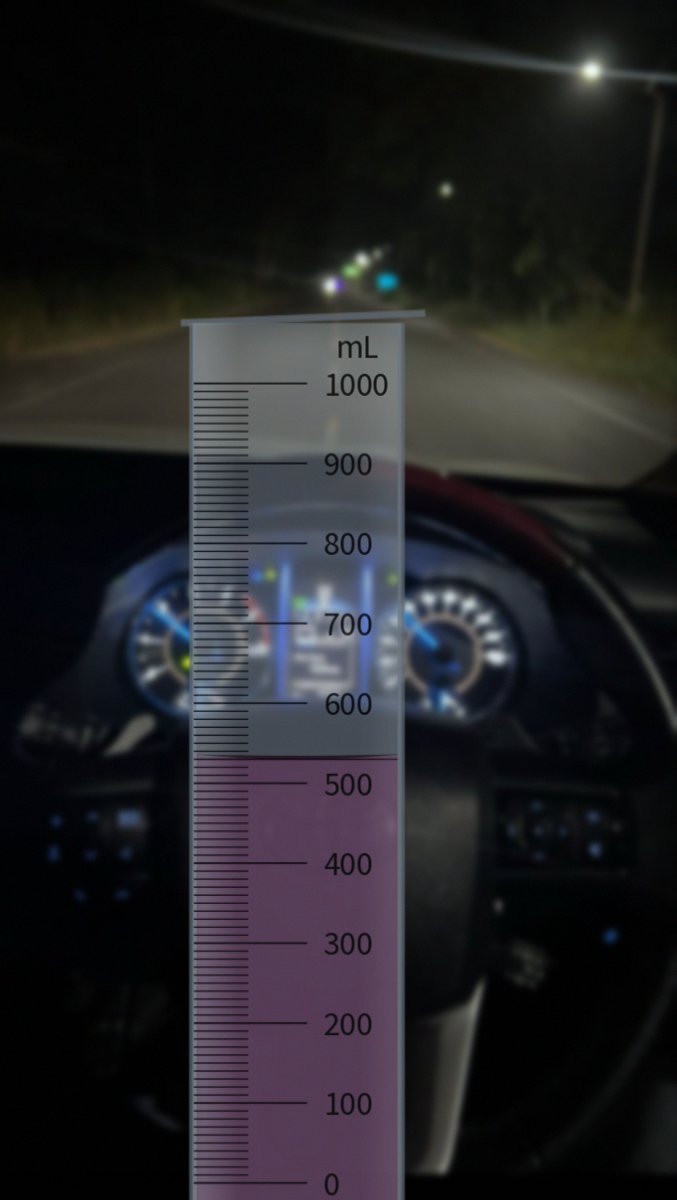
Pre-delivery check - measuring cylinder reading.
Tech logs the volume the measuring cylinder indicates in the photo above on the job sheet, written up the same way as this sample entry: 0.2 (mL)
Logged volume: 530 (mL)
